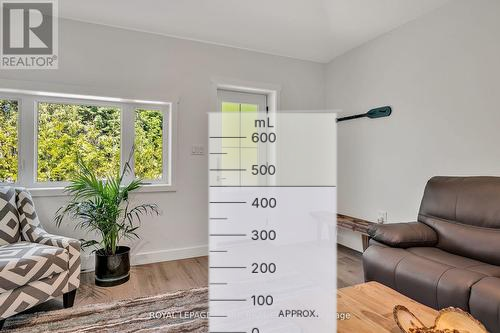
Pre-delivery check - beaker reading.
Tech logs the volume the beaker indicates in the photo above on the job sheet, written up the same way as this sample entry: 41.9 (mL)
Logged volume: 450 (mL)
